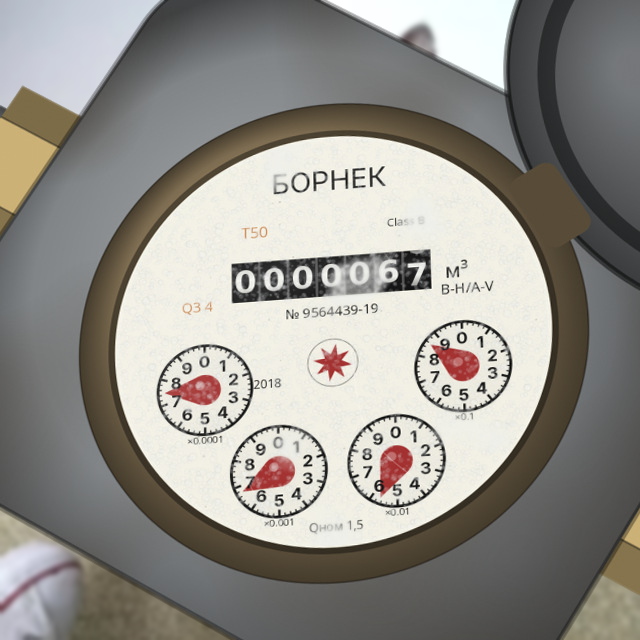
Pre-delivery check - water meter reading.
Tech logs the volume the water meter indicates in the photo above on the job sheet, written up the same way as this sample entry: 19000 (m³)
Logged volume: 66.8567 (m³)
